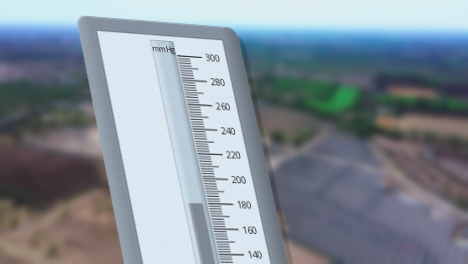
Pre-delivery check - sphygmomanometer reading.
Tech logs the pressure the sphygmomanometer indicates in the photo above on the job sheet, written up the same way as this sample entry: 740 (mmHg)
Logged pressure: 180 (mmHg)
